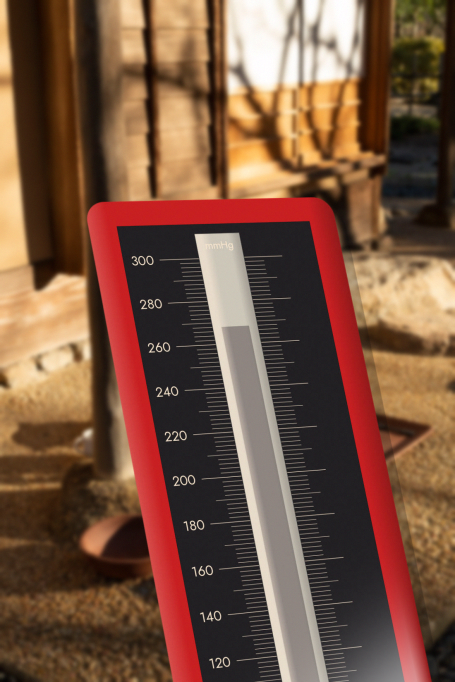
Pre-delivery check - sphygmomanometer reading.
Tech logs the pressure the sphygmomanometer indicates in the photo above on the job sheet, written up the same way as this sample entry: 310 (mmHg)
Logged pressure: 268 (mmHg)
